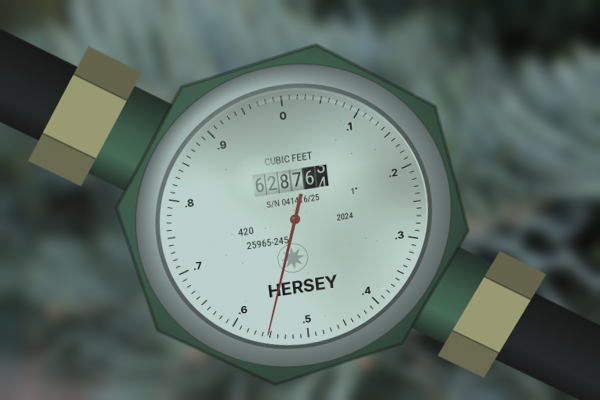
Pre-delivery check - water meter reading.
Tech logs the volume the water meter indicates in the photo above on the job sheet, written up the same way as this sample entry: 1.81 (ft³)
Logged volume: 628763.55 (ft³)
